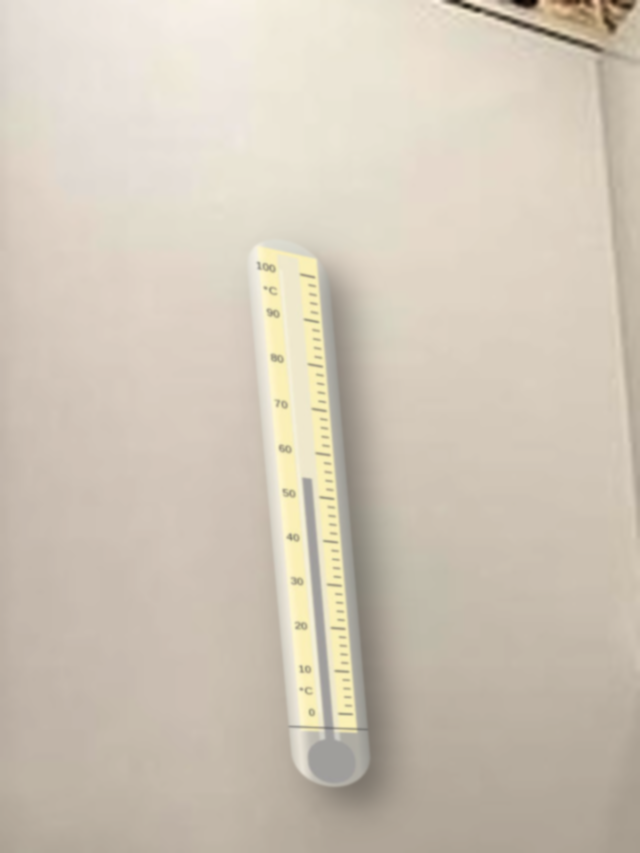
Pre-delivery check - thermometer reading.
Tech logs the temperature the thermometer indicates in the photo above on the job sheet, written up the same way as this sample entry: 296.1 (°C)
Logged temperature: 54 (°C)
